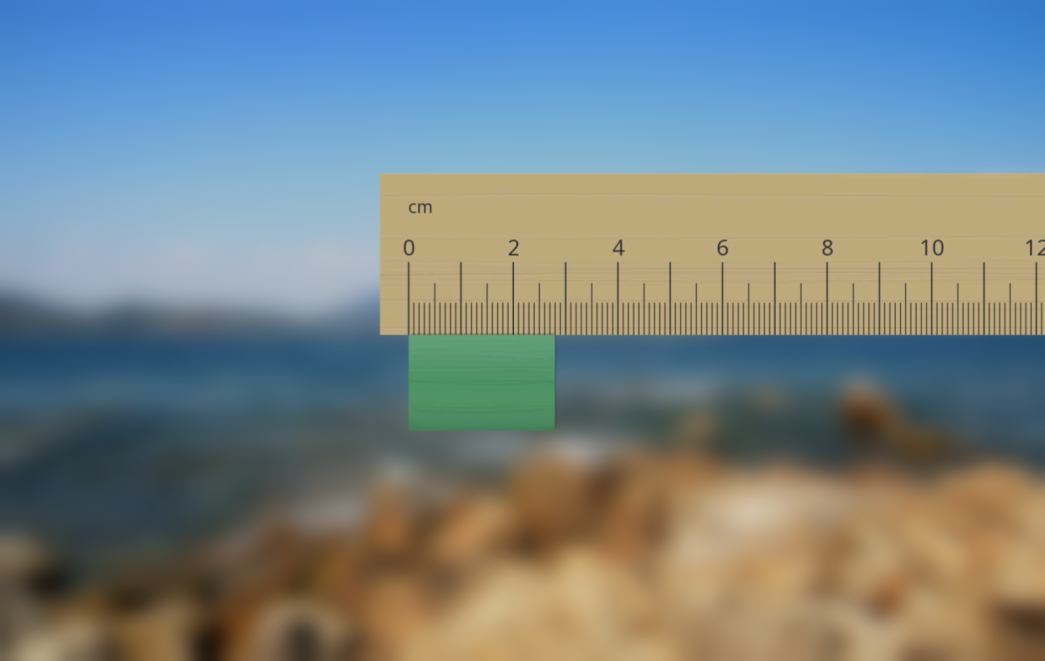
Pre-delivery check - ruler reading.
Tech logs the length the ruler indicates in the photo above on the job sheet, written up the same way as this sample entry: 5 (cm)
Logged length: 2.8 (cm)
